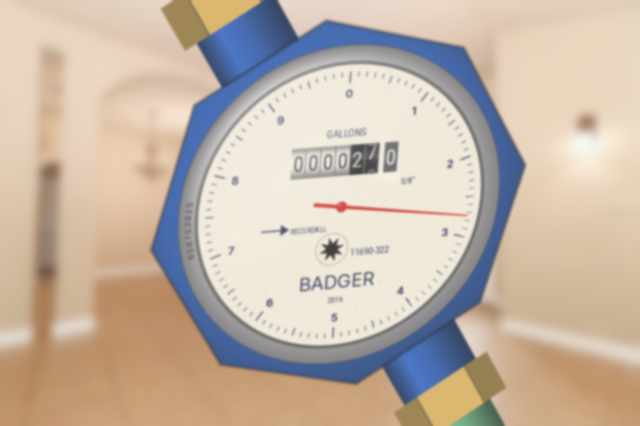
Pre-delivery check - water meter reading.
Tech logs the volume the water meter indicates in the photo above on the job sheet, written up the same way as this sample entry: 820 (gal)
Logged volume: 272.7 (gal)
